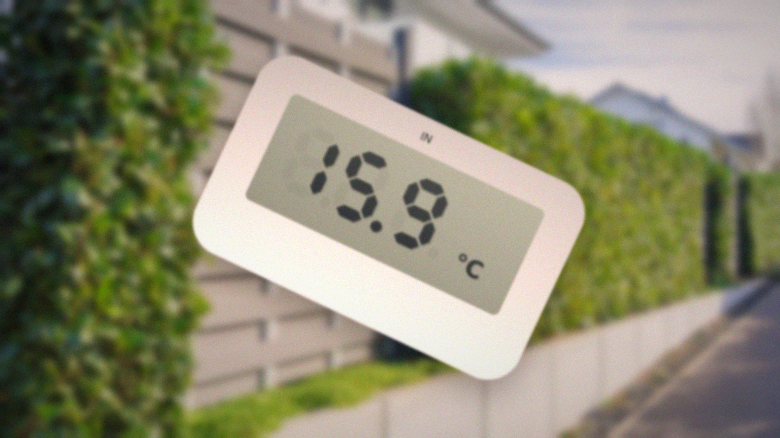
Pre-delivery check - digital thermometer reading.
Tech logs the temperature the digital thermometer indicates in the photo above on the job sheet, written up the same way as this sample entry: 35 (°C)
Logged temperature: 15.9 (°C)
